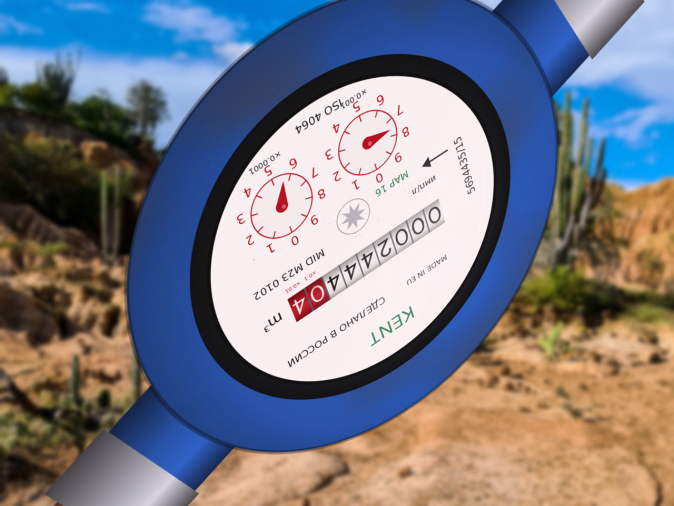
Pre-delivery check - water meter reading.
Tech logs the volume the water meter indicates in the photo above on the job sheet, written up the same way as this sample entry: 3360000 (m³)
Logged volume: 2444.0475 (m³)
